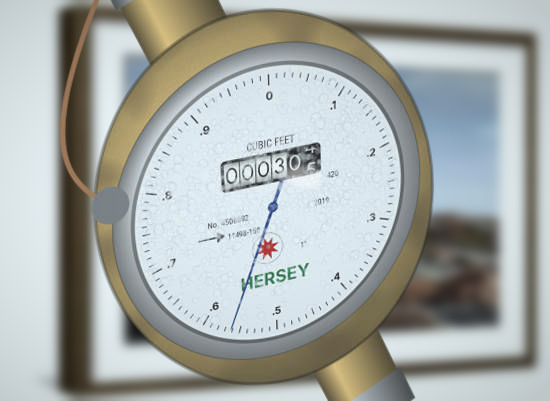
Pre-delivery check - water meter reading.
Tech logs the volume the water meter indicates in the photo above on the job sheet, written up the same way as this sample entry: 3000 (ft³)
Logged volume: 304.56 (ft³)
